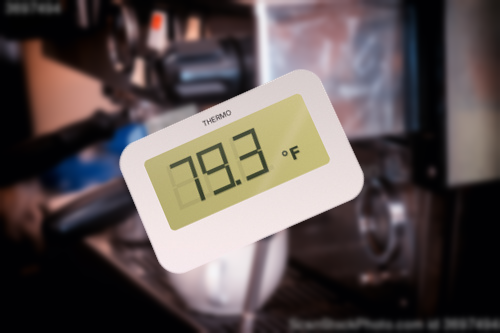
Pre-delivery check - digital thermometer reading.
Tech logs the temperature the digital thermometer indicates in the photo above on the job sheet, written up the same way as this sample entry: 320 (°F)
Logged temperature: 79.3 (°F)
